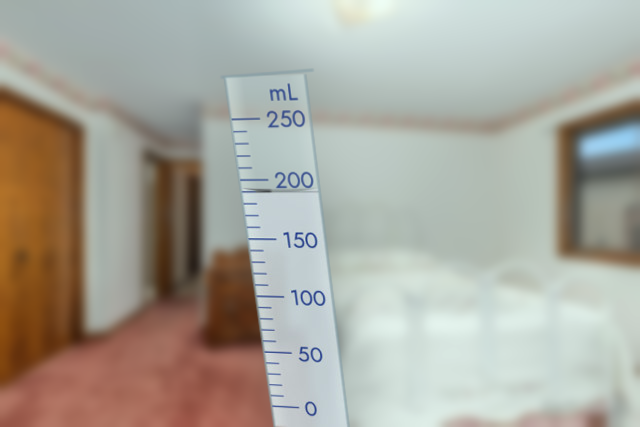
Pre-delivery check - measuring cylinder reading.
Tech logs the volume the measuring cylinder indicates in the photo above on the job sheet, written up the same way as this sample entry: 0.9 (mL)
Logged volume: 190 (mL)
